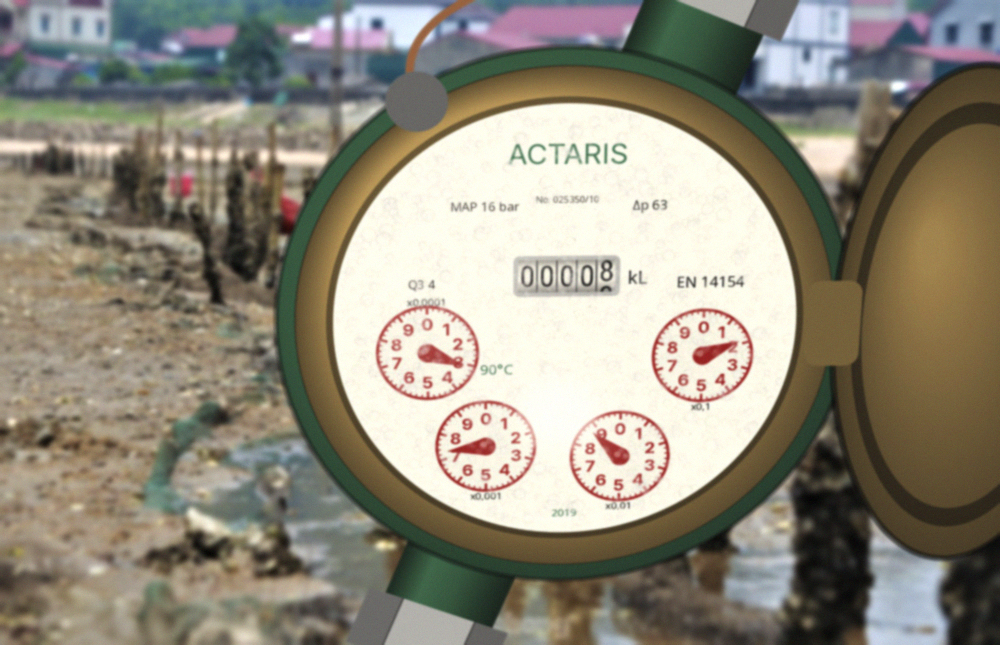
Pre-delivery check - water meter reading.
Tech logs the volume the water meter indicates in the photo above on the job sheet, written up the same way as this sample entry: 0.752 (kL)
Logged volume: 8.1873 (kL)
